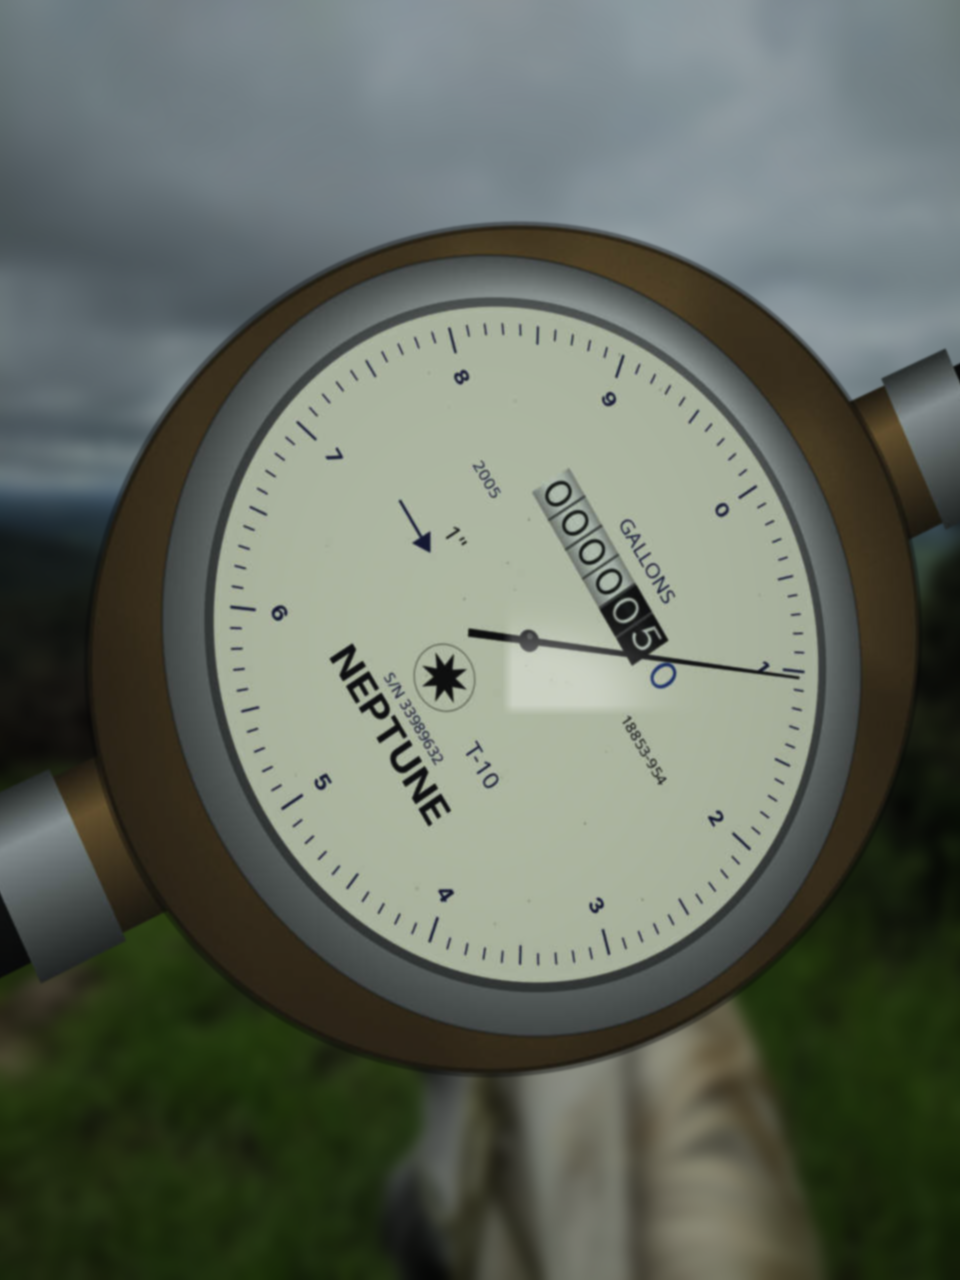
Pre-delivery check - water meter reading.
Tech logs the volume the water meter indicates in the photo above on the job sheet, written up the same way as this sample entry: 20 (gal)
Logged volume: 51.0 (gal)
